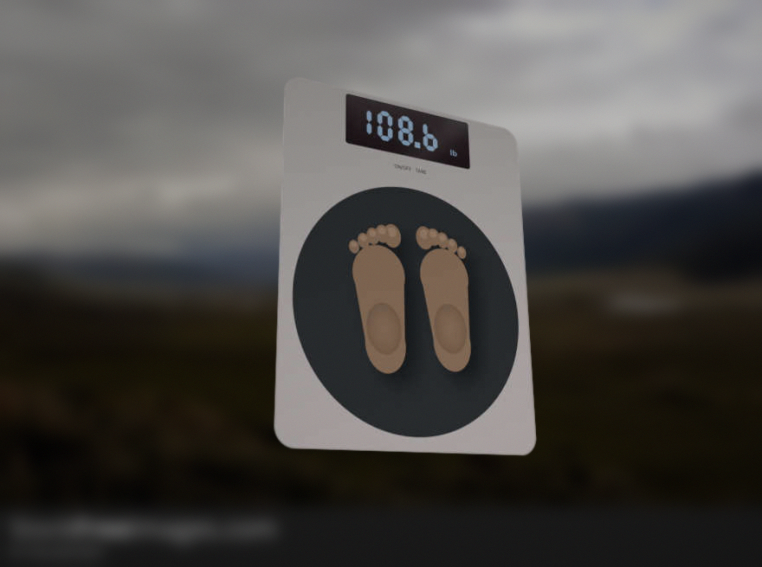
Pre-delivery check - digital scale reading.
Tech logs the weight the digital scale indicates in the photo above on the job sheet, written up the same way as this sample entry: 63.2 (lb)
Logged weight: 108.6 (lb)
